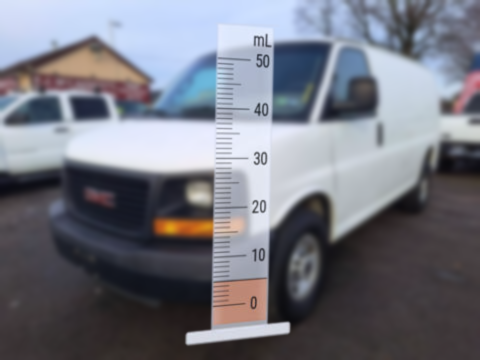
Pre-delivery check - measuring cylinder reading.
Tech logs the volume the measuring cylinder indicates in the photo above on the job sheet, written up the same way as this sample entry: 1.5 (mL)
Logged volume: 5 (mL)
